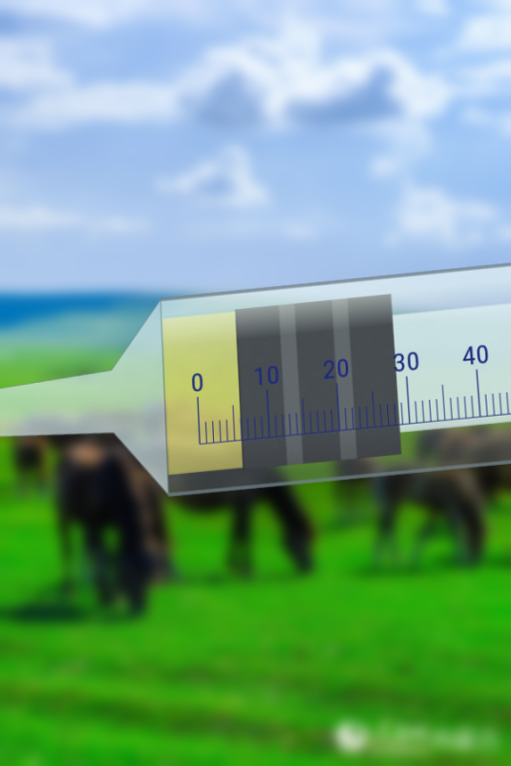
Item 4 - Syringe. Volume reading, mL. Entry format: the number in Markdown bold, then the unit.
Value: **6** mL
